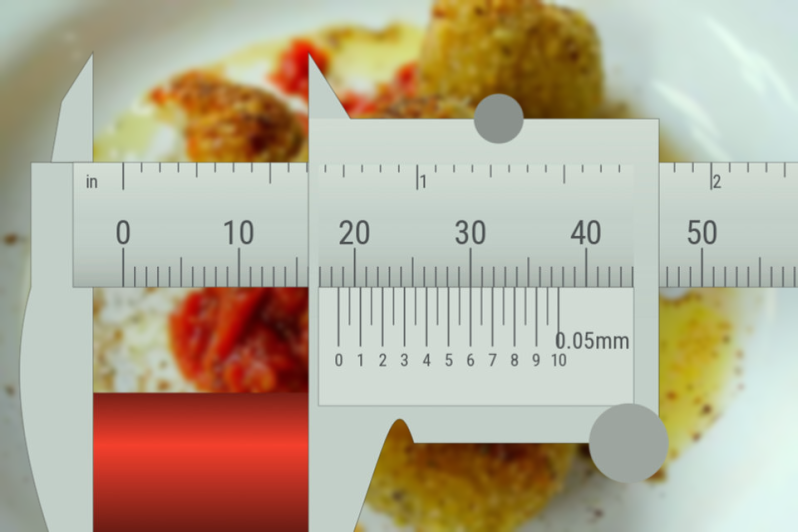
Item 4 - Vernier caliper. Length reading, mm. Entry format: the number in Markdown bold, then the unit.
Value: **18.6** mm
